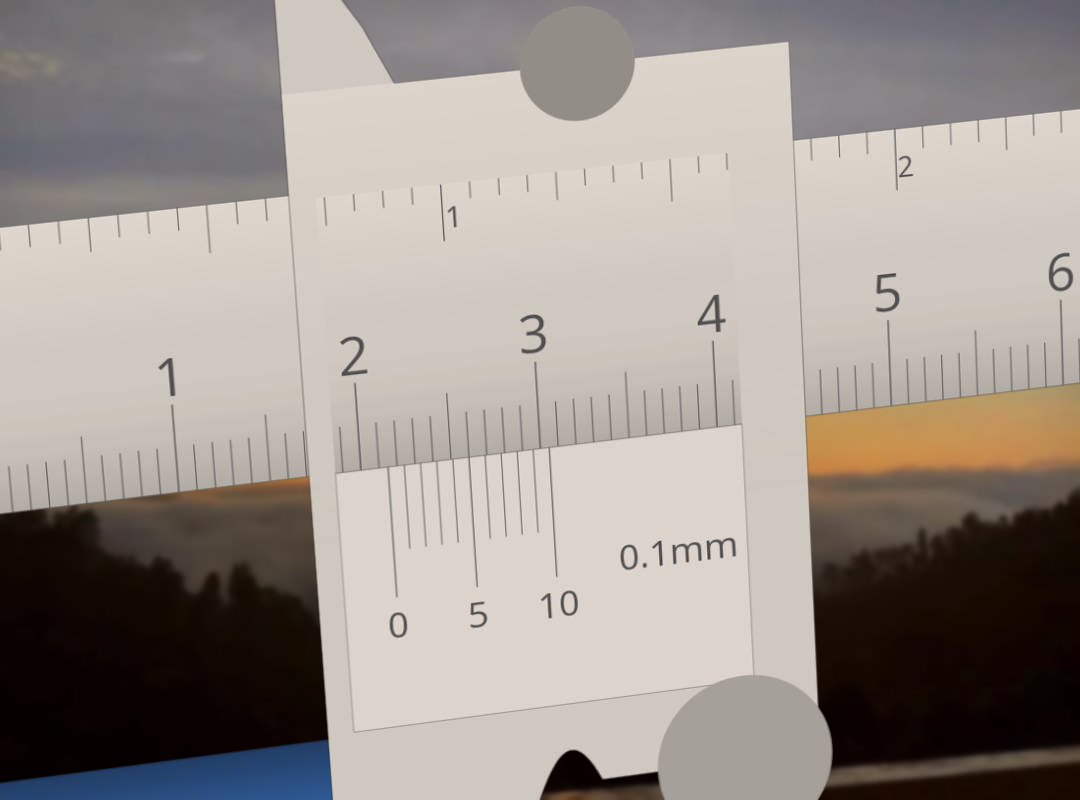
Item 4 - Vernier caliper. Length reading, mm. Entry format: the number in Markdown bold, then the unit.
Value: **21.5** mm
